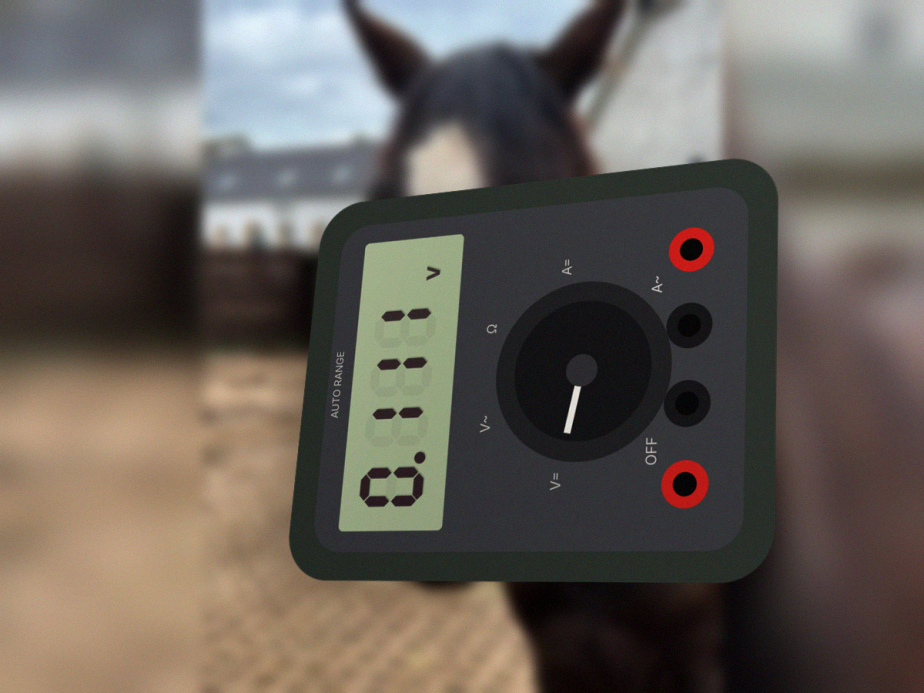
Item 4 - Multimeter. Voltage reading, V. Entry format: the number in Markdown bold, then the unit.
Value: **0.111** V
